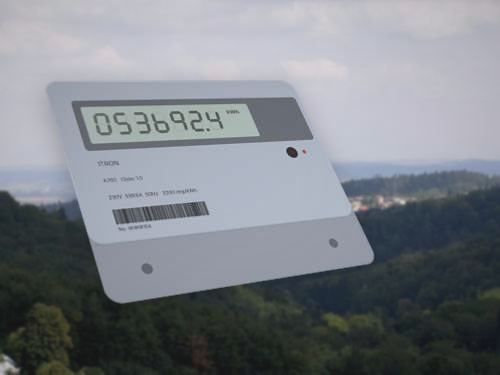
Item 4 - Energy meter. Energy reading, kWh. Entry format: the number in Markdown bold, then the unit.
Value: **53692.4** kWh
